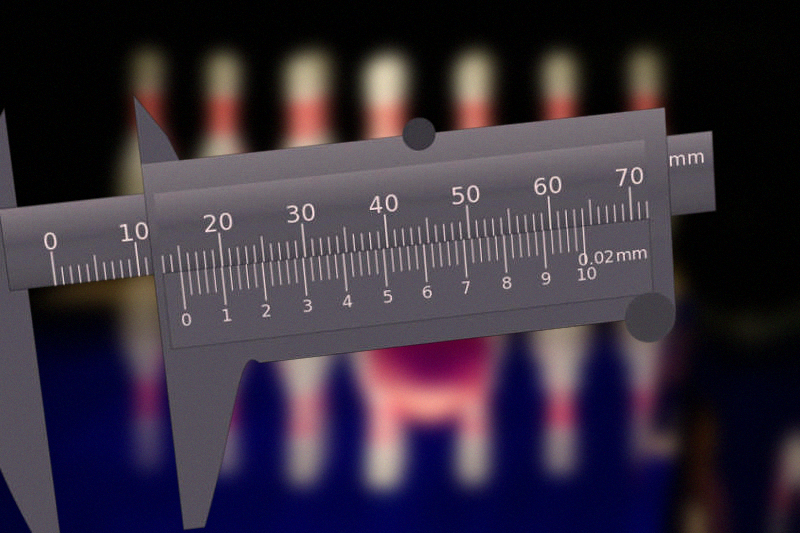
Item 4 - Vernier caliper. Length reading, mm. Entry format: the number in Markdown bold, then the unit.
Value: **15.0** mm
